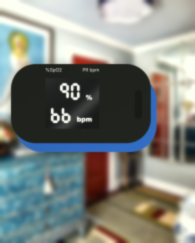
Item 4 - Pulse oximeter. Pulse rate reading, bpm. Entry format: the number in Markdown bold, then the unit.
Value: **66** bpm
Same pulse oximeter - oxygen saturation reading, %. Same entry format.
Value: **90** %
